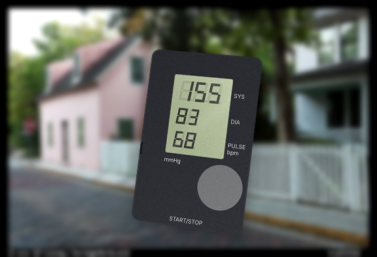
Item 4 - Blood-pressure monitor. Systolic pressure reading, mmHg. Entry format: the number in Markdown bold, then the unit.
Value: **155** mmHg
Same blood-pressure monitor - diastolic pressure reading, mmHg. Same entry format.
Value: **83** mmHg
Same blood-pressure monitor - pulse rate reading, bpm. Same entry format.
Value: **68** bpm
